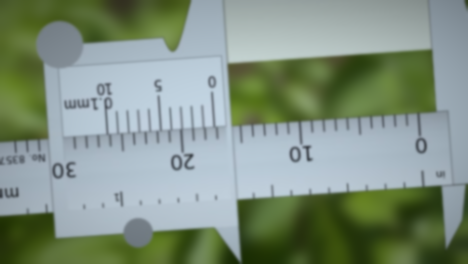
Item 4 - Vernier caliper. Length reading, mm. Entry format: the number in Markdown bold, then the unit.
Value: **17.2** mm
